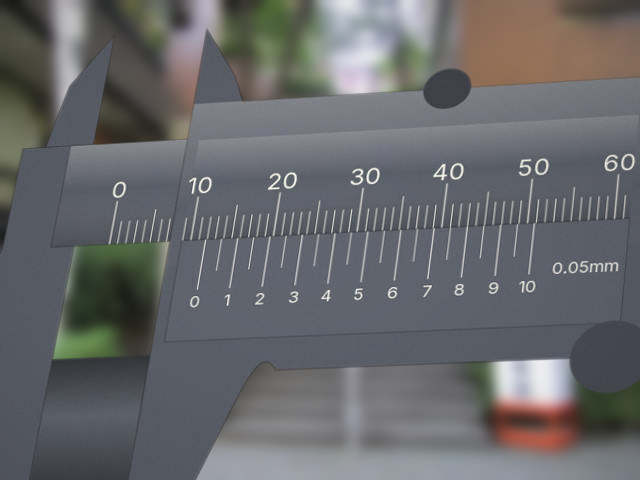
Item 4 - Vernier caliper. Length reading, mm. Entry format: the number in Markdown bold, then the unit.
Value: **11.8** mm
